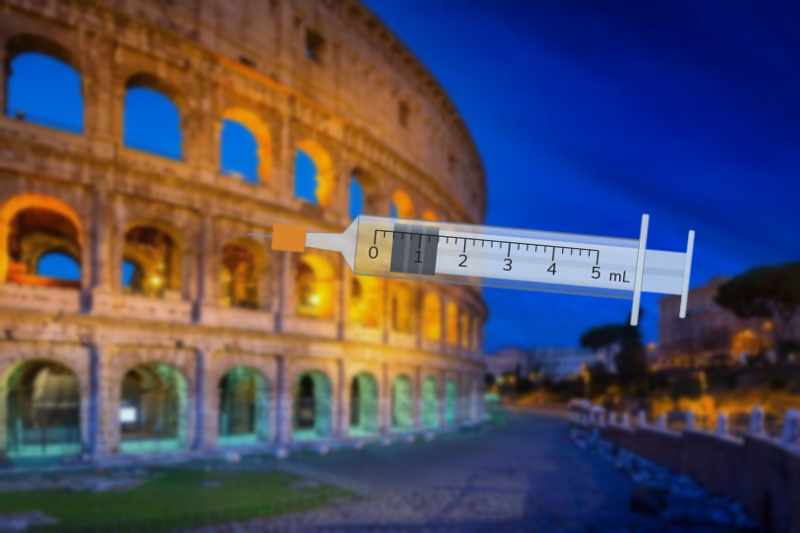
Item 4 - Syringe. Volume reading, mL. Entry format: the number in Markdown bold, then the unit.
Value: **0.4** mL
